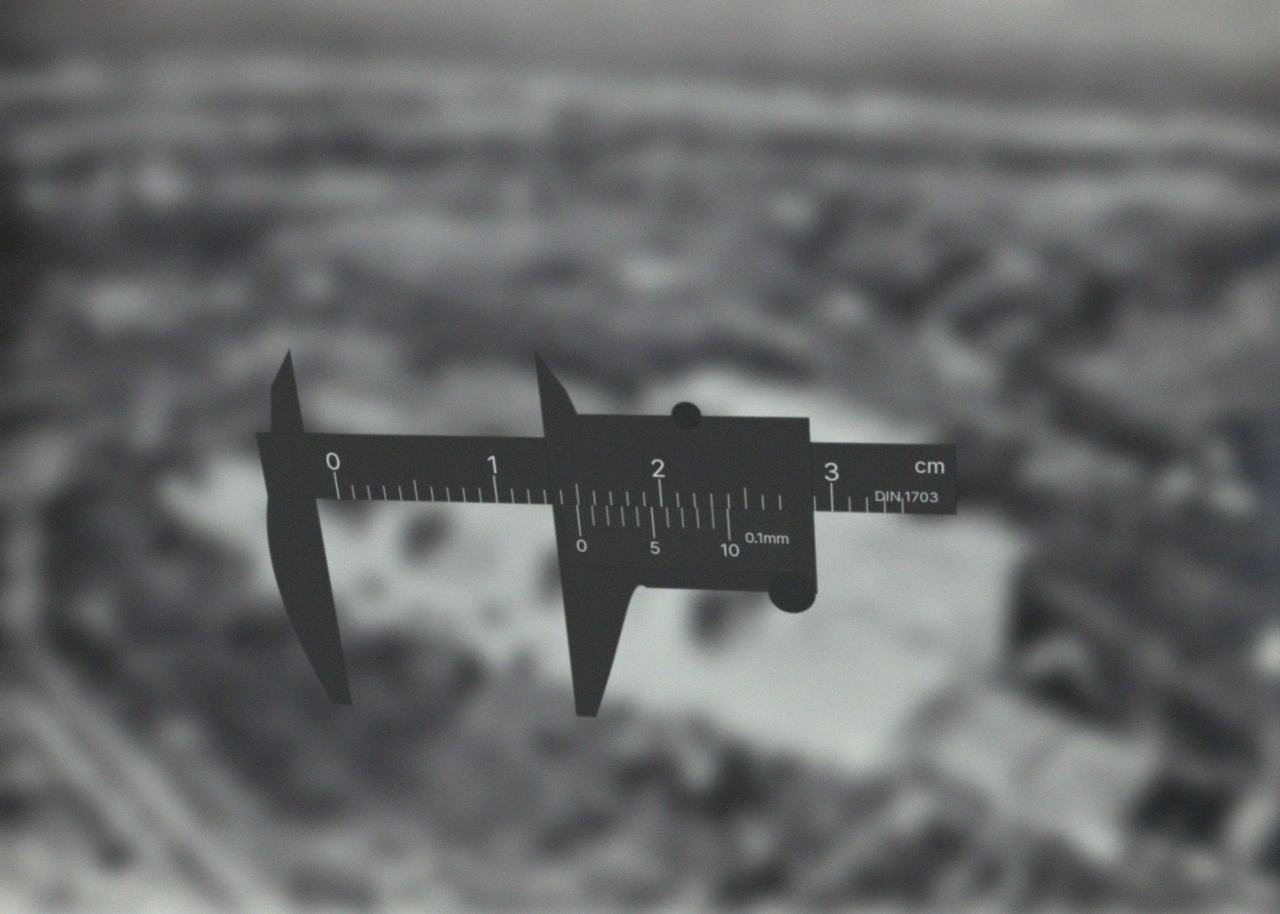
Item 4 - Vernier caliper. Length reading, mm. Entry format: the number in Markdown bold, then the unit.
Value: **14.9** mm
